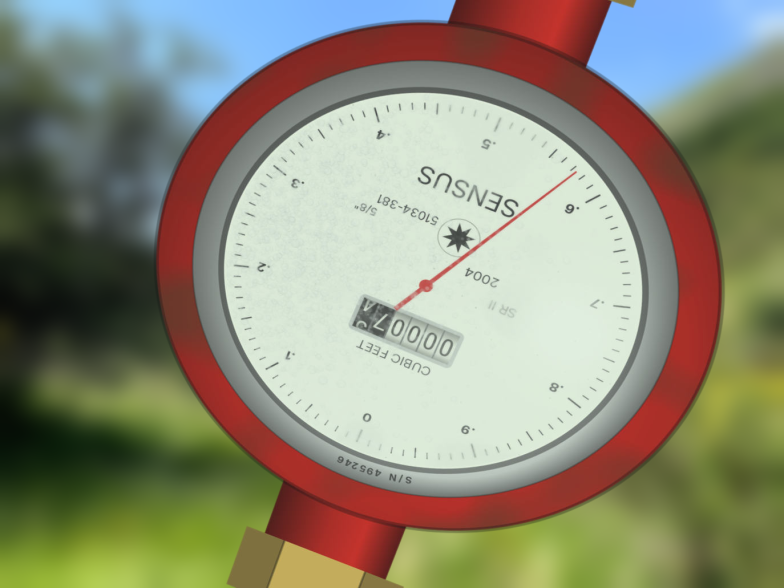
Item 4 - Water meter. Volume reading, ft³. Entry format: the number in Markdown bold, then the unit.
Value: **73.57** ft³
